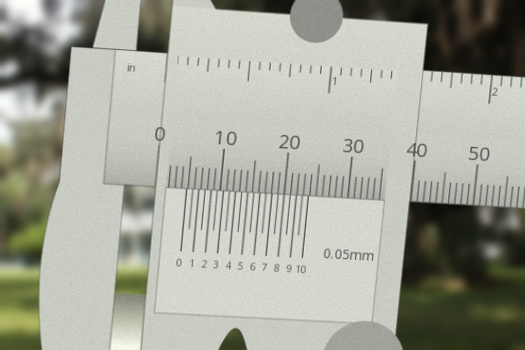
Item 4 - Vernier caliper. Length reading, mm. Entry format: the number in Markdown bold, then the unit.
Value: **4.8** mm
